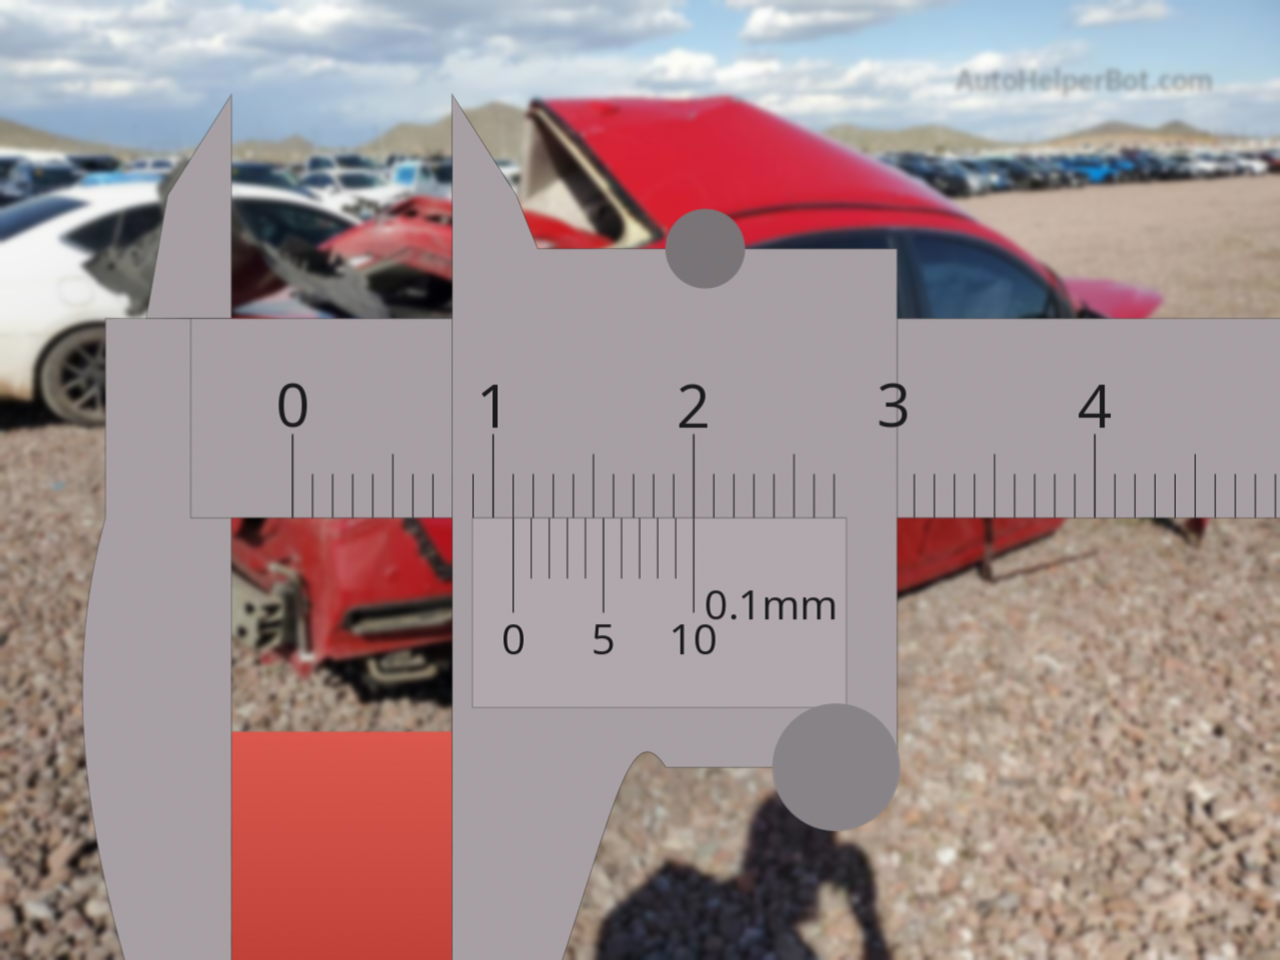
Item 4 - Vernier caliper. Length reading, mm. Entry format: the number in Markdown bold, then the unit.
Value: **11.0** mm
